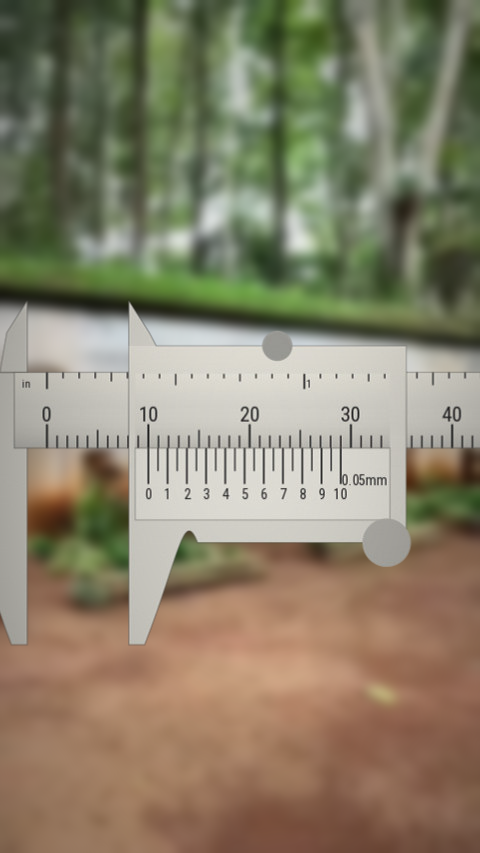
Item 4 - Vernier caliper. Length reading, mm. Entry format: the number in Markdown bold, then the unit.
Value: **10.0** mm
